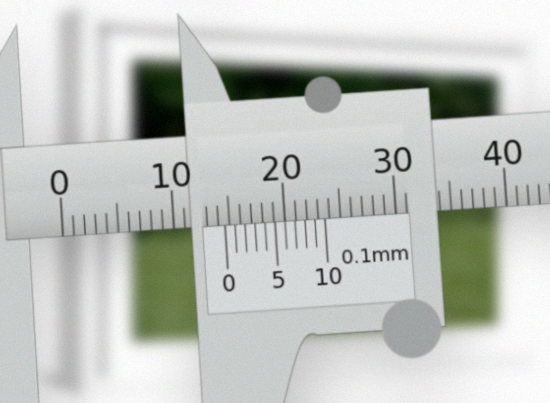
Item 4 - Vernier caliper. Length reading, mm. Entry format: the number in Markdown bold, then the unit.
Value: **14.6** mm
